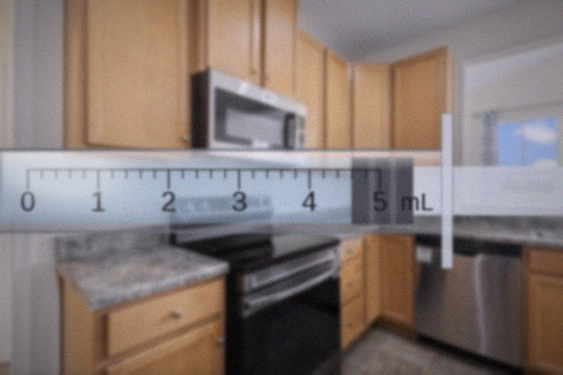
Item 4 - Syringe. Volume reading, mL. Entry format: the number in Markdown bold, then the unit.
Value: **4.6** mL
